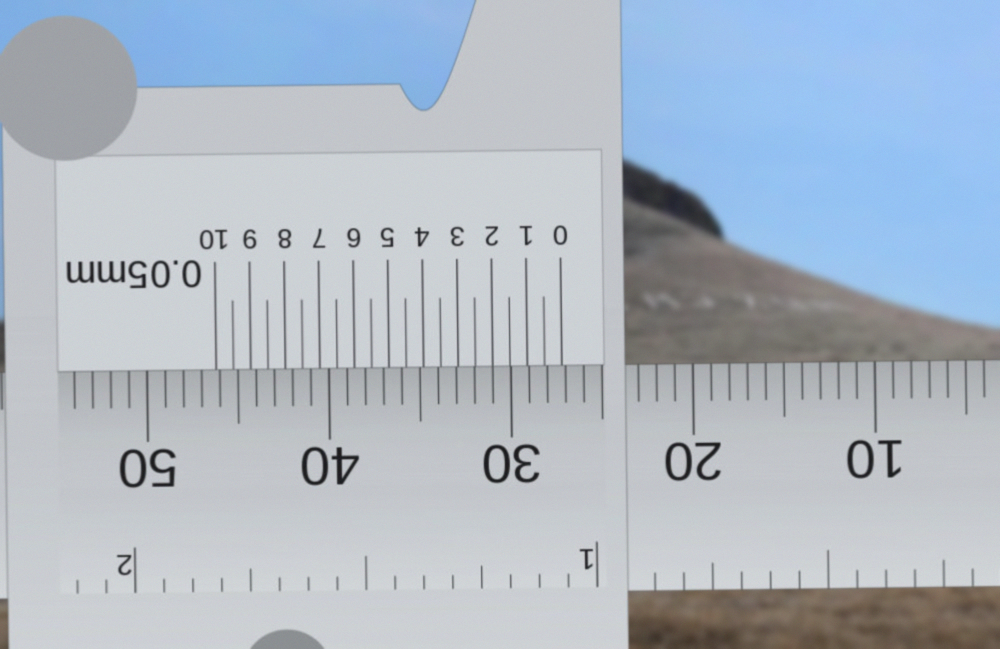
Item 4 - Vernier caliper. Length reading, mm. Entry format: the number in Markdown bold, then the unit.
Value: **27.2** mm
